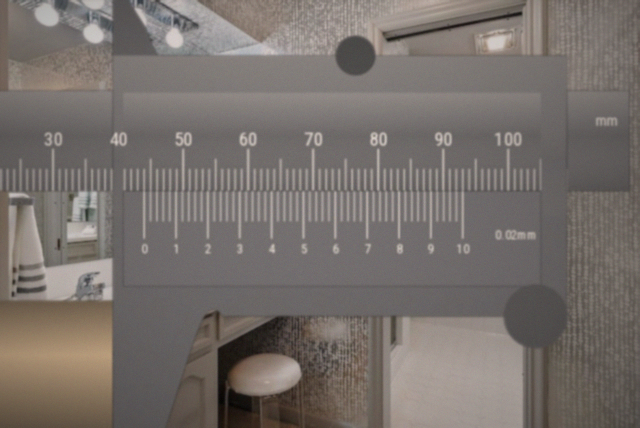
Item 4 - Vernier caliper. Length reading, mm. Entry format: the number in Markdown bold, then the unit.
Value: **44.0** mm
